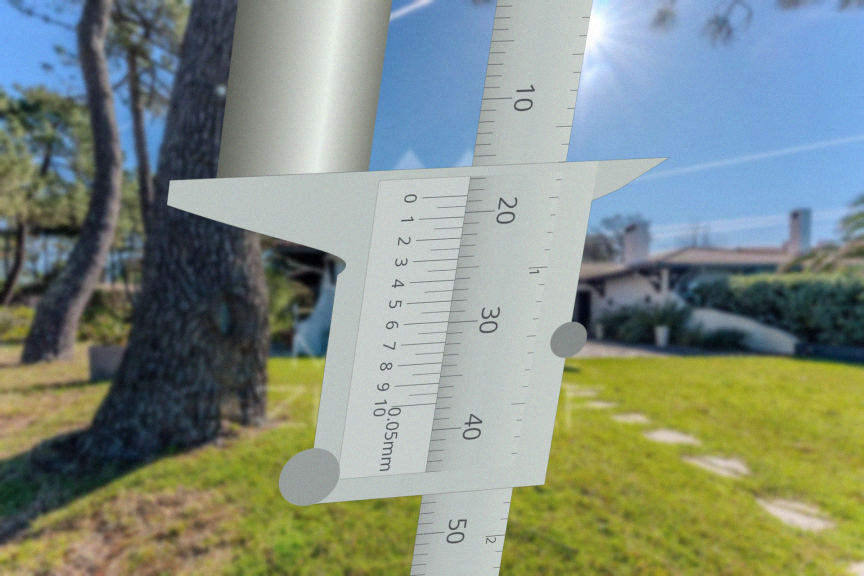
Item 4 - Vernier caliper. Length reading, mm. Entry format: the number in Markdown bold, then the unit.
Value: **18.5** mm
